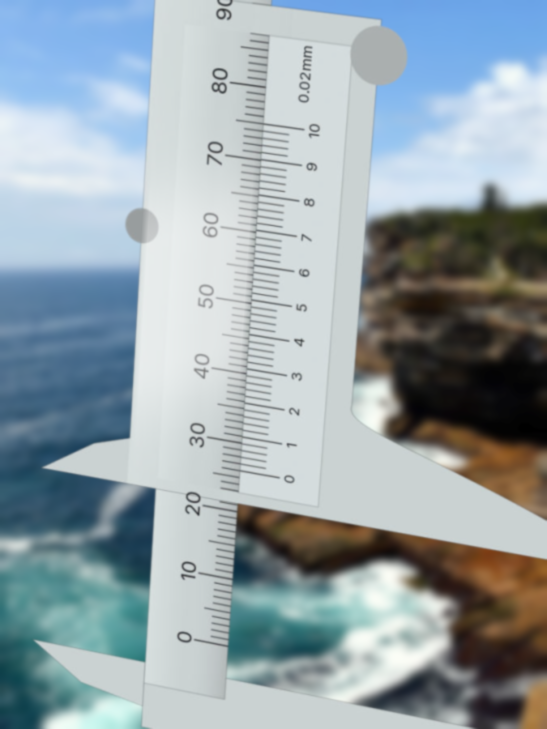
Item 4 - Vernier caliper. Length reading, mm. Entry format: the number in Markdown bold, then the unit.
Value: **26.0** mm
